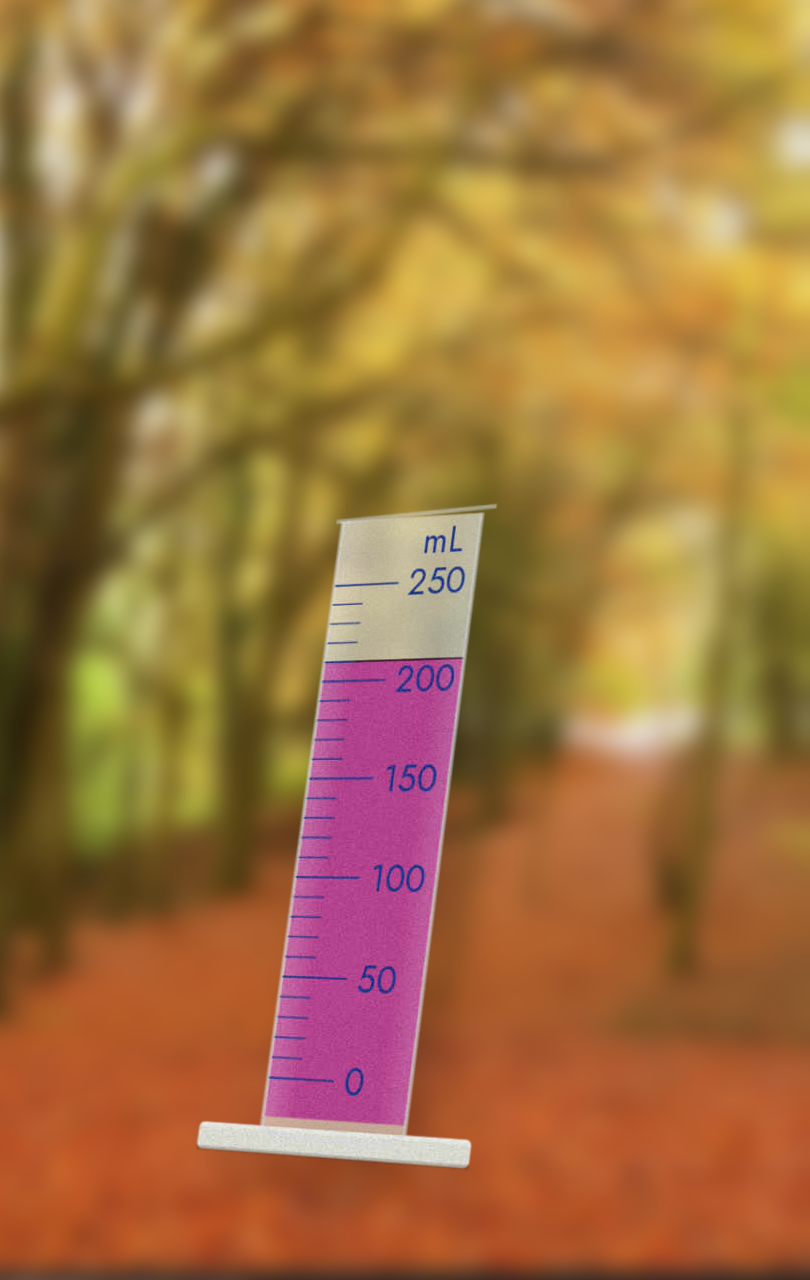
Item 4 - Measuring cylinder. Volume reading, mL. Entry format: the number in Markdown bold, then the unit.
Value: **210** mL
